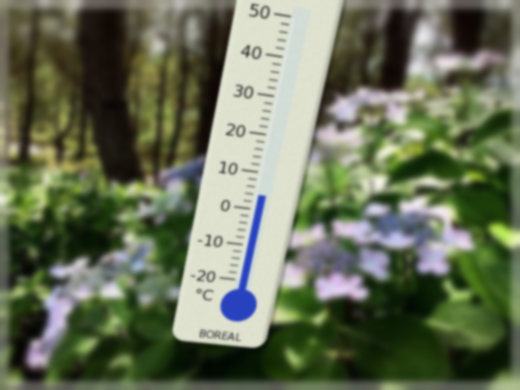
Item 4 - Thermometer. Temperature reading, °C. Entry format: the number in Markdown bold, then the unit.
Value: **4** °C
